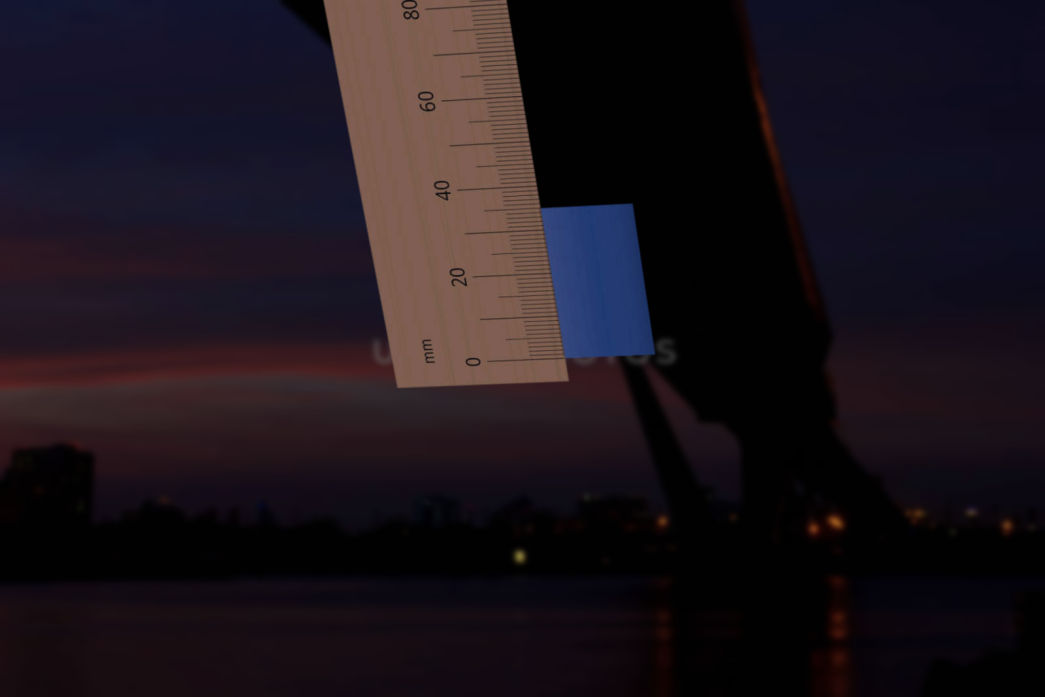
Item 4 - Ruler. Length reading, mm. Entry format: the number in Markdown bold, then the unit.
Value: **35** mm
